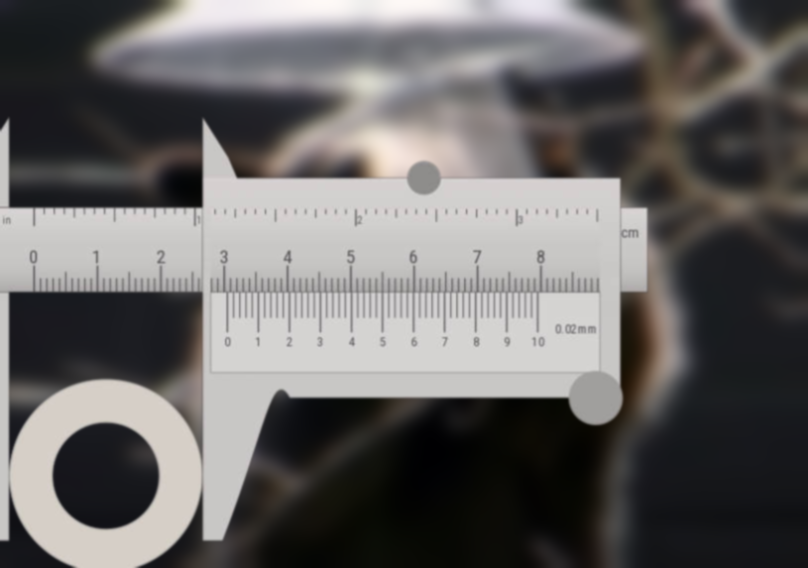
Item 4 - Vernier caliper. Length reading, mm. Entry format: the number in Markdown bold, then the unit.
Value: **30.5** mm
